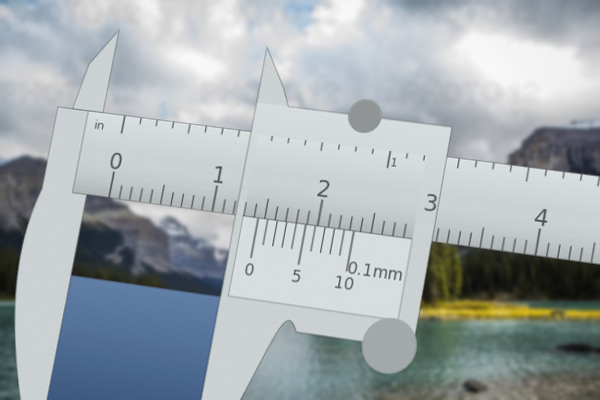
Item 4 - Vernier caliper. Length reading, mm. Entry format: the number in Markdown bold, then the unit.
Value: **14.4** mm
